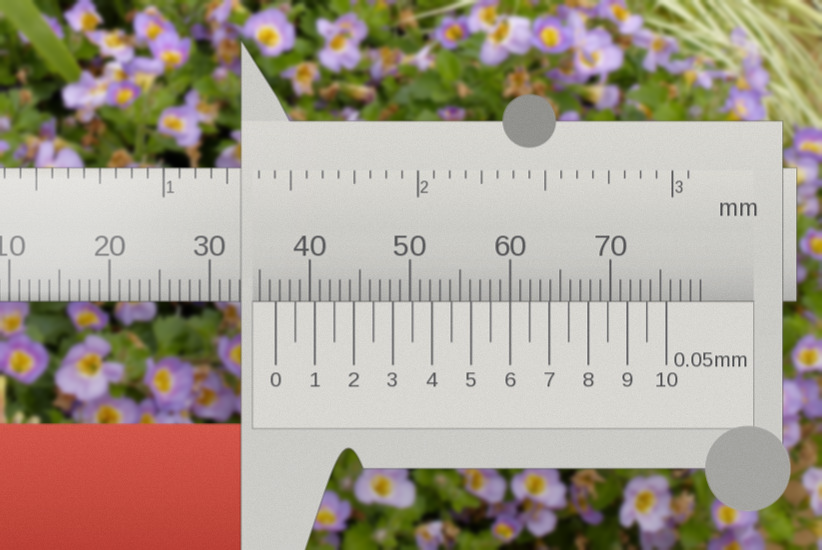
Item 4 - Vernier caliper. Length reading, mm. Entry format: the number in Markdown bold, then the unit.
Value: **36.6** mm
